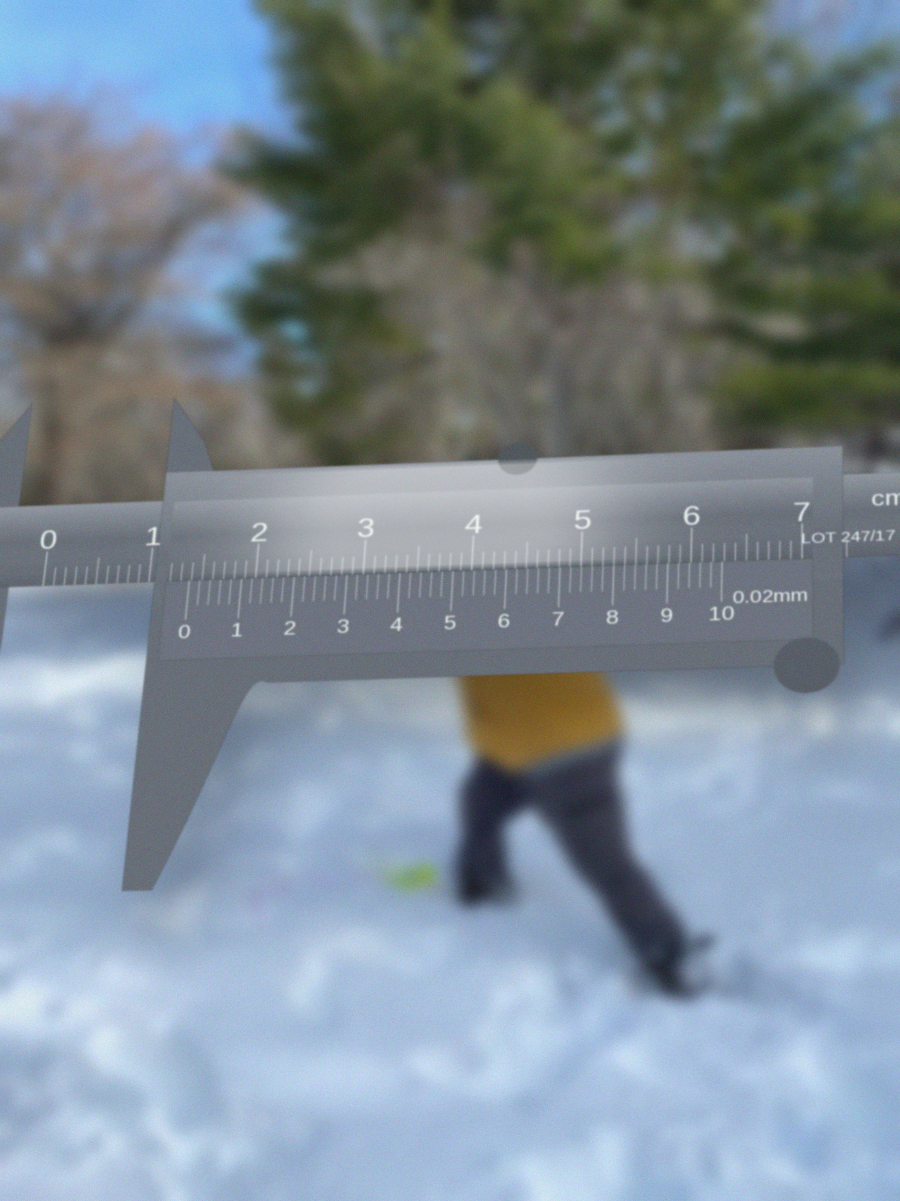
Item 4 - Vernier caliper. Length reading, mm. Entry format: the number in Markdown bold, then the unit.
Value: **13.8** mm
